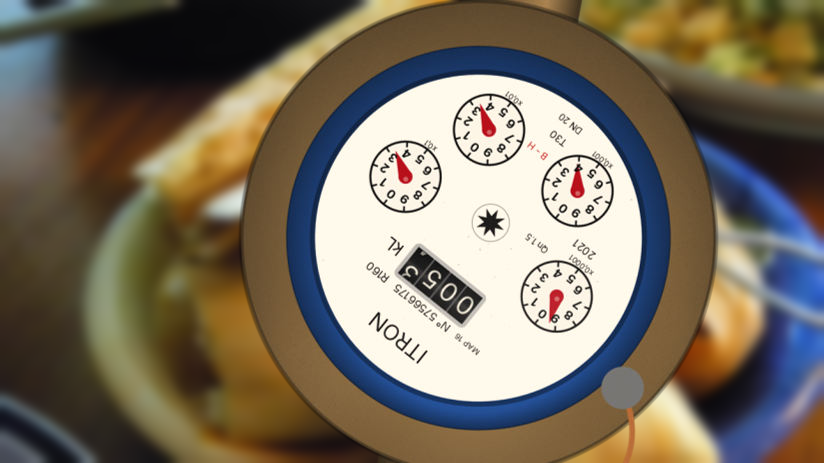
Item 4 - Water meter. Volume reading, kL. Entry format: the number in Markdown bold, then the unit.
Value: **53.3339** kL
